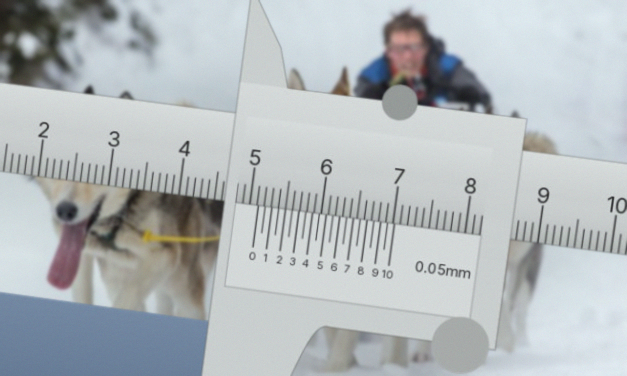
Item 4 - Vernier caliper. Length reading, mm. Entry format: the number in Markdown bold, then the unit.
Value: **51.2** mm
